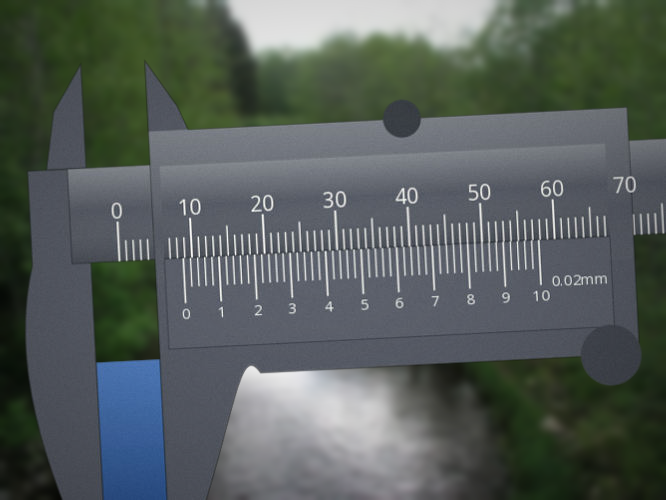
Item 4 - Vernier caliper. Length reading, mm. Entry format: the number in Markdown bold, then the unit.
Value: **8.8** mm
